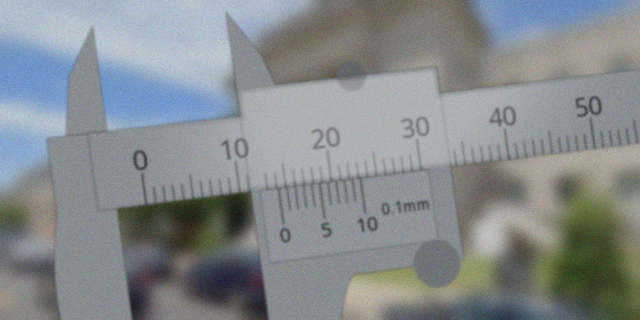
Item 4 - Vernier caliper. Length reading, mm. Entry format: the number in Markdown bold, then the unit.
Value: **14.2** mm
